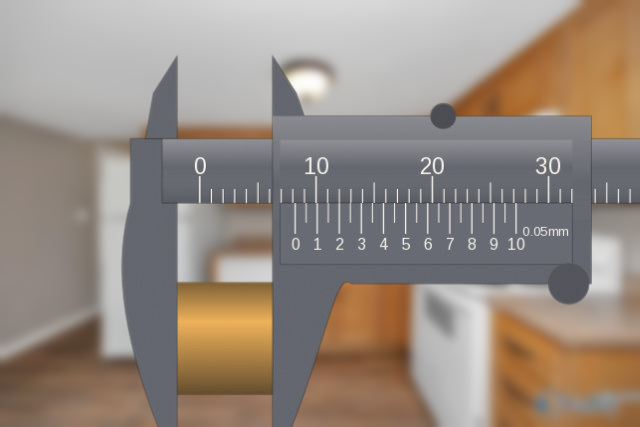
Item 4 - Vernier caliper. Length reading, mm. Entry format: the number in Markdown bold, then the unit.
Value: **8.2** mm
